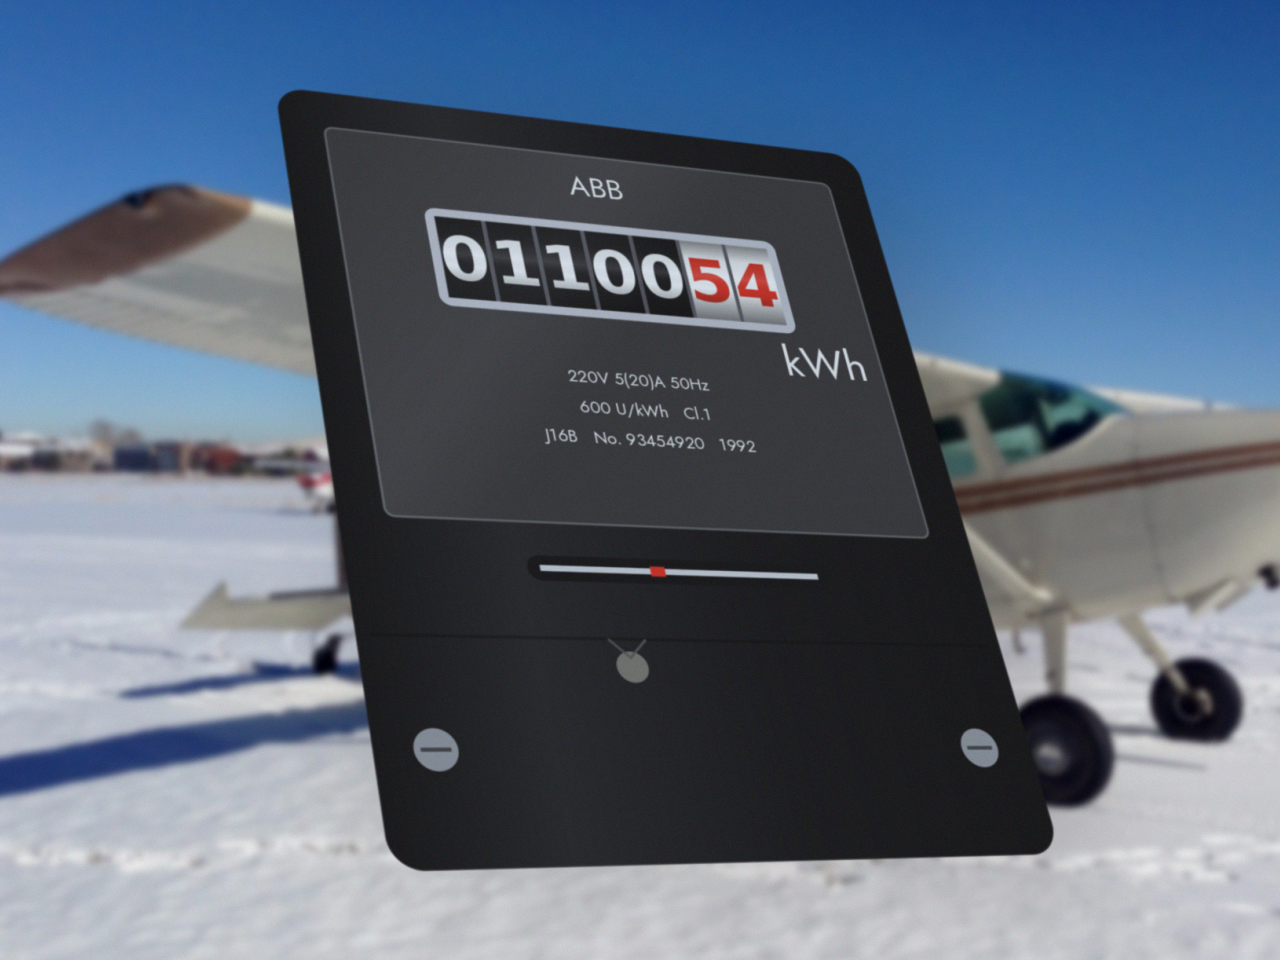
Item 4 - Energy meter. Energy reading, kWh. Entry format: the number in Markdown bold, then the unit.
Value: **1100.54** kWh
